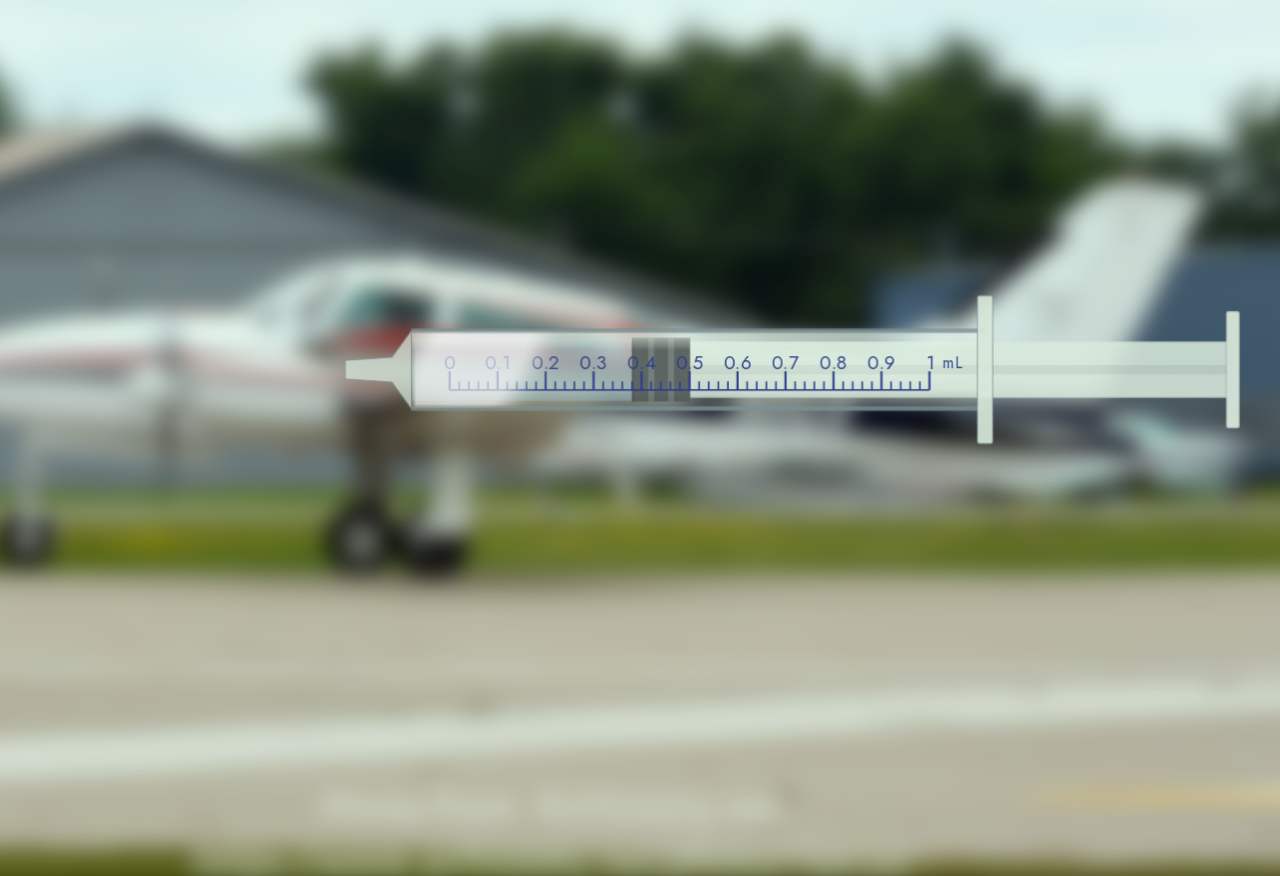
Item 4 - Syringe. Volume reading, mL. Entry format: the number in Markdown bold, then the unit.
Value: **0.38** mL
